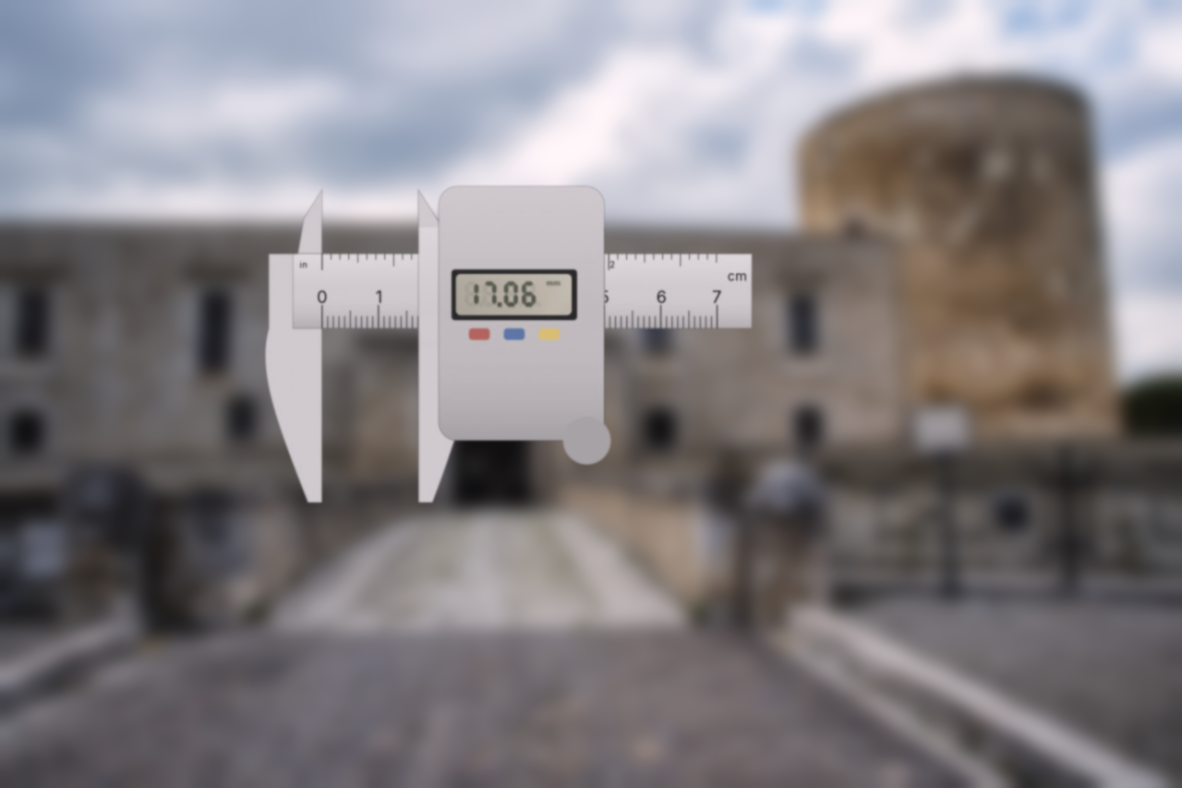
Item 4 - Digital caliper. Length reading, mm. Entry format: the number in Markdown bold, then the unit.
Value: **17.06** mm
